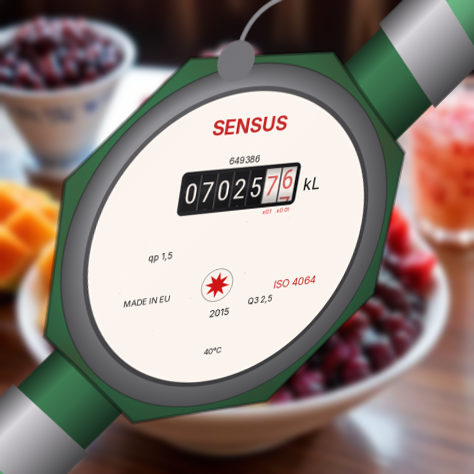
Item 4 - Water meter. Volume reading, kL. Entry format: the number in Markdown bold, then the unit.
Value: **7025.76** kL
